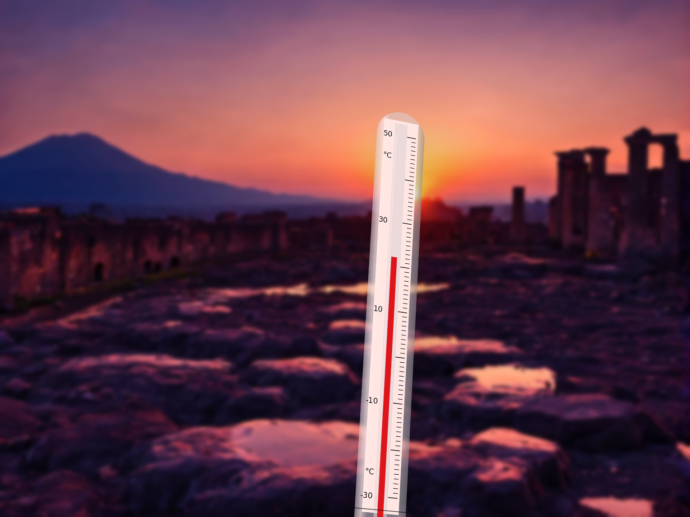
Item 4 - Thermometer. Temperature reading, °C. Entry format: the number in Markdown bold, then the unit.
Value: **22** °C
